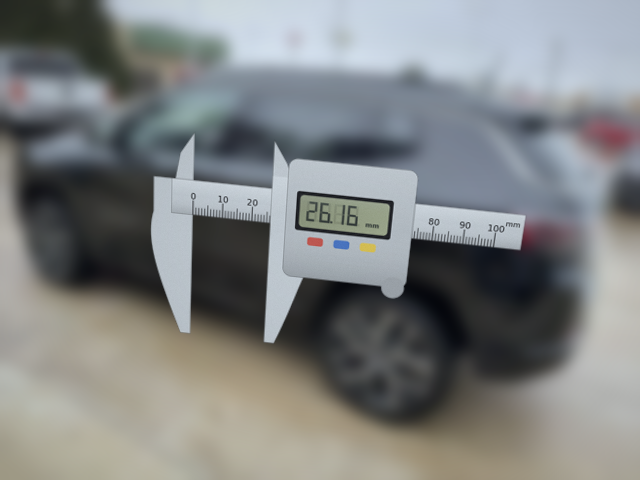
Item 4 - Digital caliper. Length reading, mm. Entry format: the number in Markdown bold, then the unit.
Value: **26.16** mm
